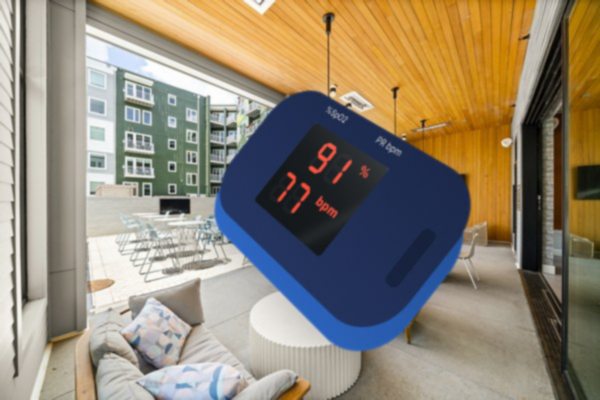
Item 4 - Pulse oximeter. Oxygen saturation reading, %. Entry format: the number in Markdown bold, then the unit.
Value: **91** %
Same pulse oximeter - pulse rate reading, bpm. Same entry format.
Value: **77** bpm
